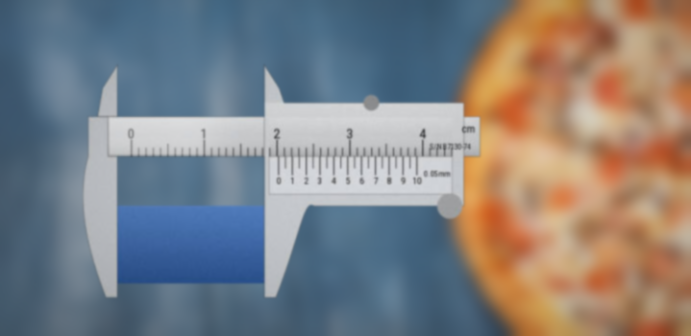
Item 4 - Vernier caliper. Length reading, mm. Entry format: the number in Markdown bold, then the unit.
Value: **20.2** mm
